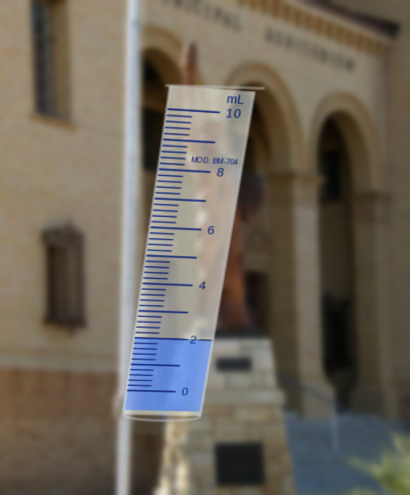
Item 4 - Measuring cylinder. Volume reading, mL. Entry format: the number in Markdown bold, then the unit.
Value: **2** mL
